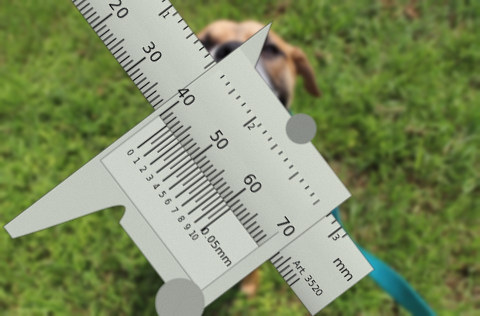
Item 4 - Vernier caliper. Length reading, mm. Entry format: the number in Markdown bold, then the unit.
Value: **42.2** mm
